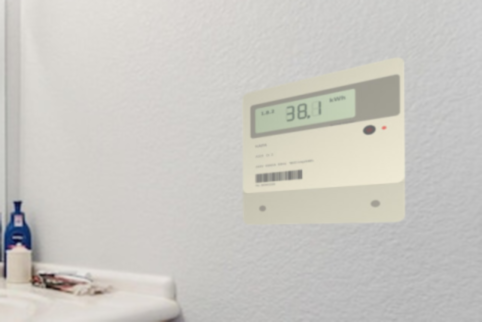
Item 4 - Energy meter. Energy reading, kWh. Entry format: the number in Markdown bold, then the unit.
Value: **38.1** kWh
